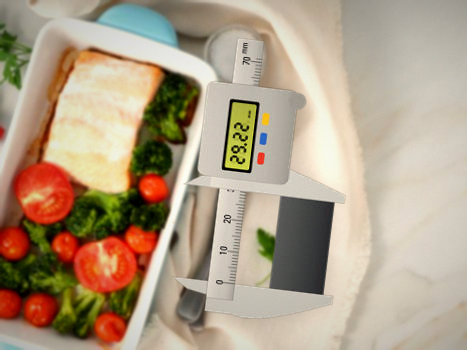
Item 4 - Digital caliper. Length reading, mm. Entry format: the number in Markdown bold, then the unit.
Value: **29.22** mm
